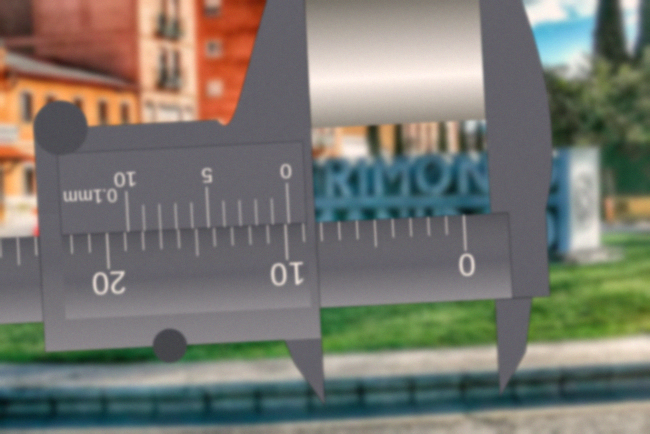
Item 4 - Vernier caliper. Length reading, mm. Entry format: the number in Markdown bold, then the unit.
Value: **9.8** mm
